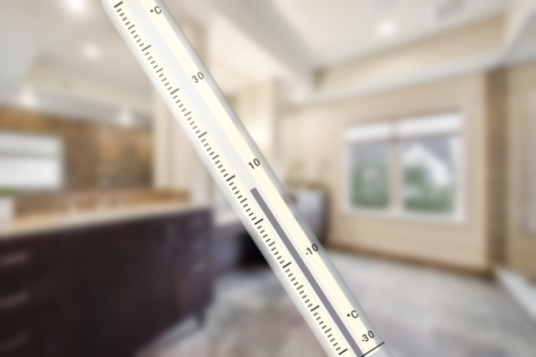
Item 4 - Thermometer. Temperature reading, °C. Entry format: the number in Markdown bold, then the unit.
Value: **6** °C
